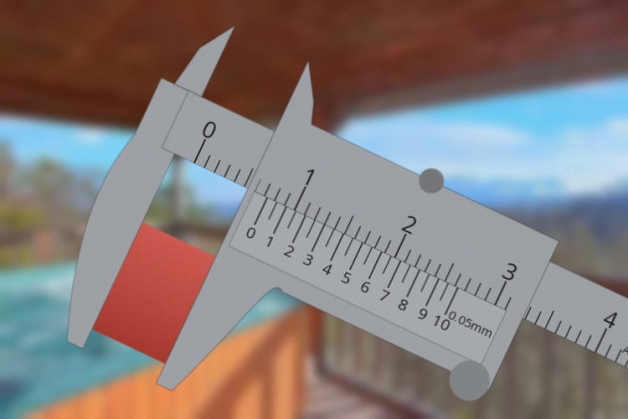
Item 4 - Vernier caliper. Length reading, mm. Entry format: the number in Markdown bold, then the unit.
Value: **7.3** mm
